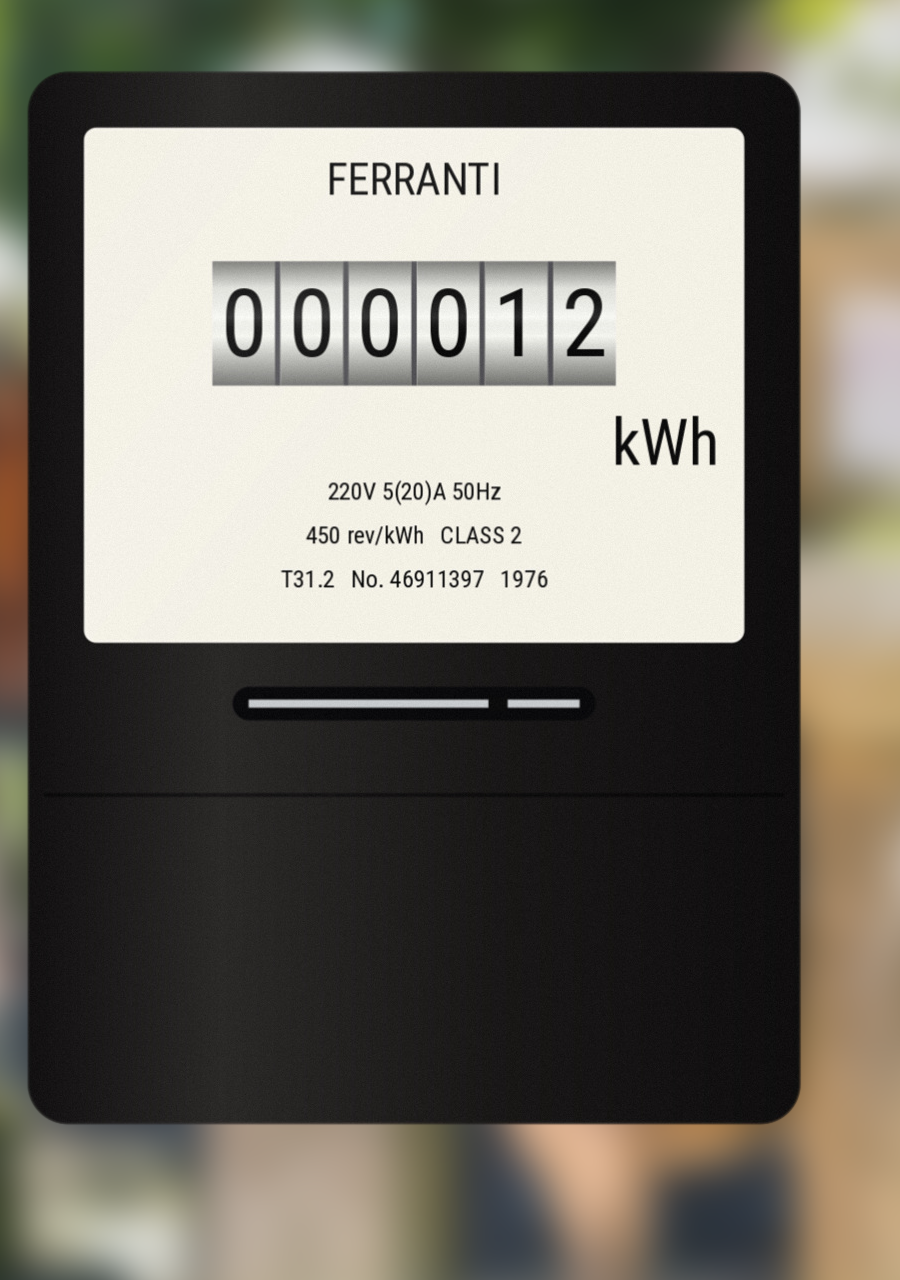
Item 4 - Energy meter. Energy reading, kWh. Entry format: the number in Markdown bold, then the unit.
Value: **12** kWh
